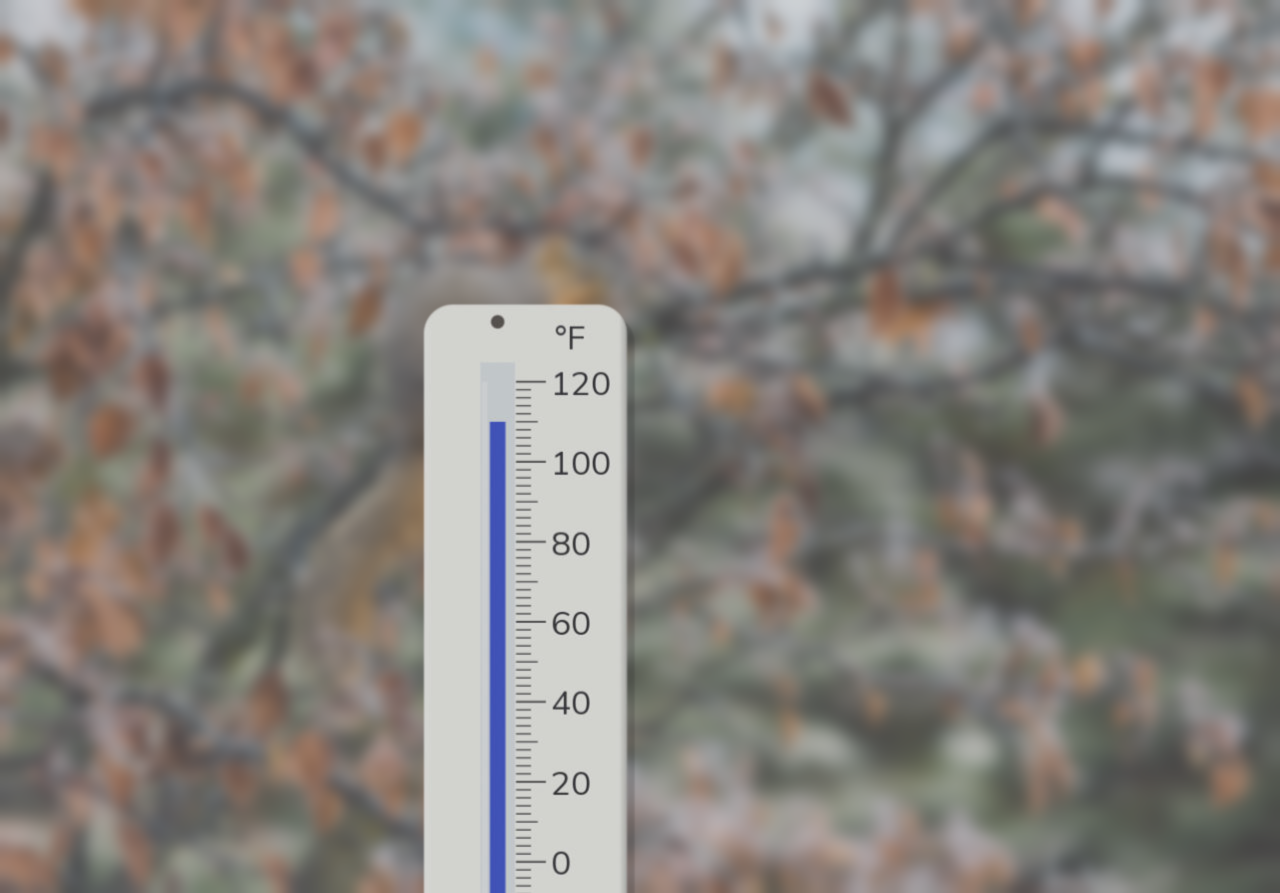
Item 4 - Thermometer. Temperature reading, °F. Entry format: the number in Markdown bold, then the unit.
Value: **110** °F
